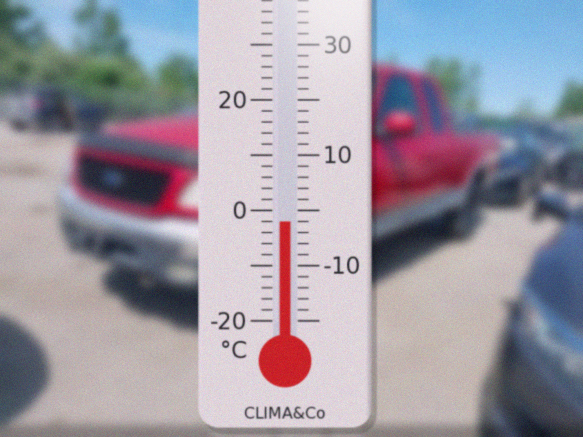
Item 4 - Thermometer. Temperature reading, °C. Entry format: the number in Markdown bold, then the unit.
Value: **-2** °C
